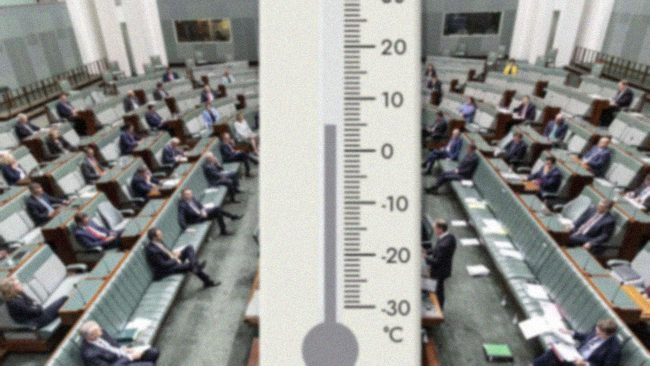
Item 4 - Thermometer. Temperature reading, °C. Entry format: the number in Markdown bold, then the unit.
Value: **5** °C
